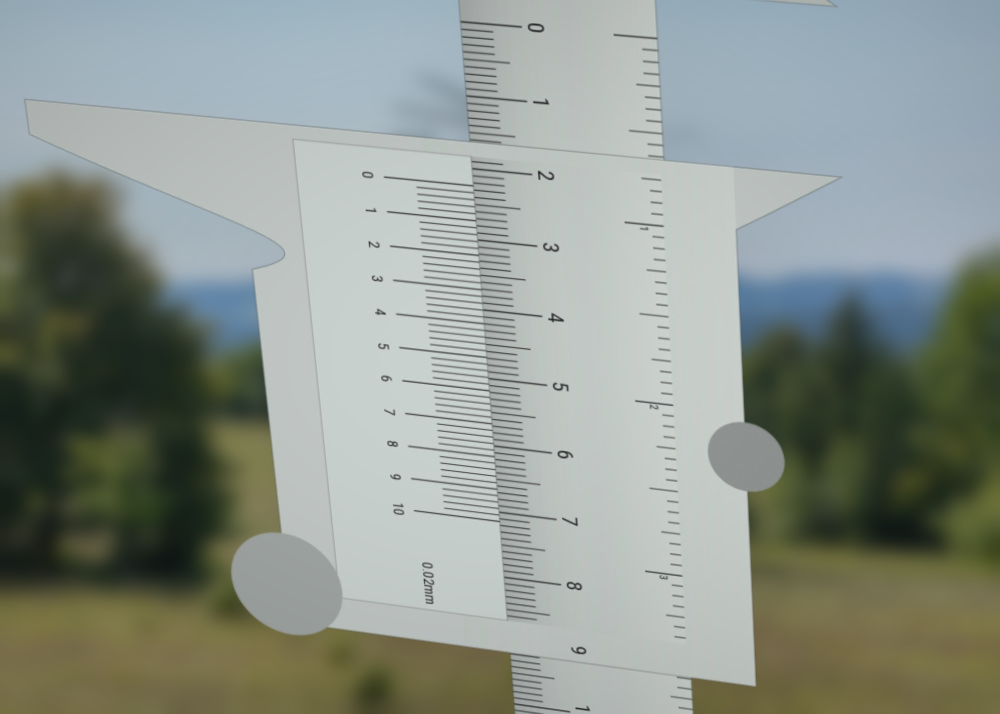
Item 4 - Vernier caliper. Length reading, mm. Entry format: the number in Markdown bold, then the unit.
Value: **22.4** mm
